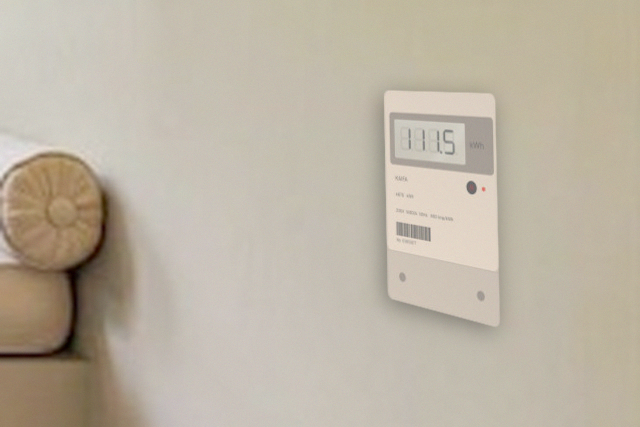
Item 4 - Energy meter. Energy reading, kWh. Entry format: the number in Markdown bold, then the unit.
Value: **111.5** kWh
